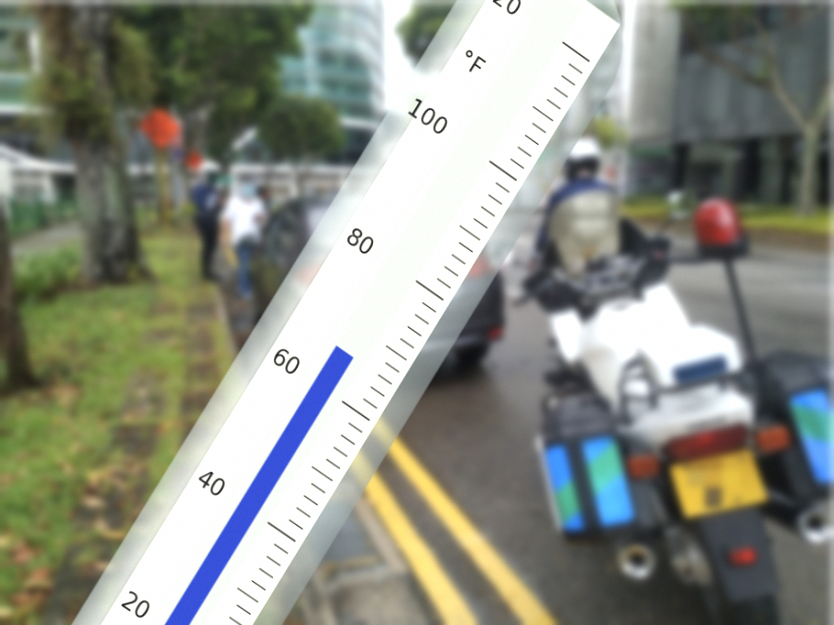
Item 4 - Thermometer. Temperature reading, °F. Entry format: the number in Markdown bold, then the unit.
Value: **66** °F
